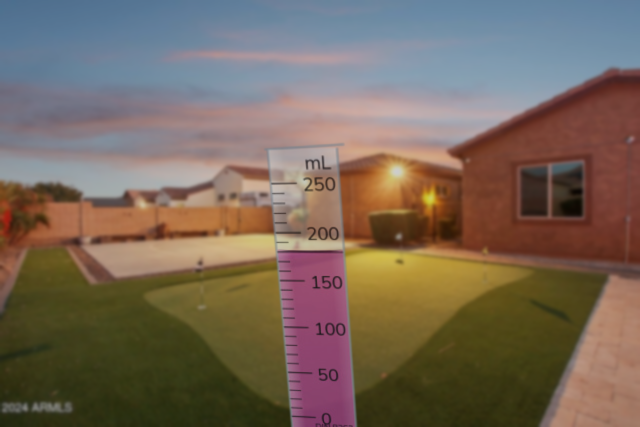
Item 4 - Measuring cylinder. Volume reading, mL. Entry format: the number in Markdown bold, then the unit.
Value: **180** mL
